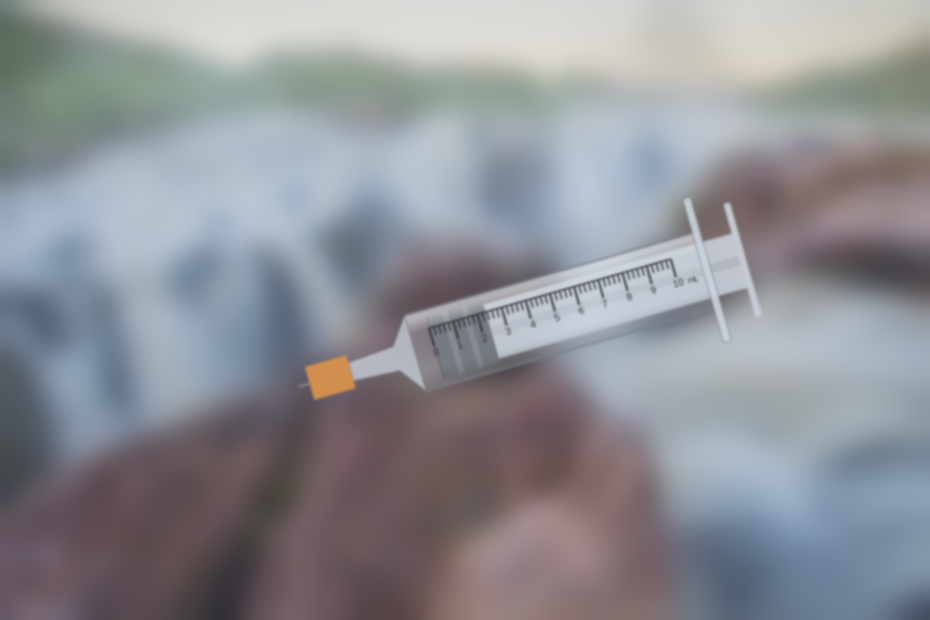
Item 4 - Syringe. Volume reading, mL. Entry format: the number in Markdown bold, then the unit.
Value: **0** mL
